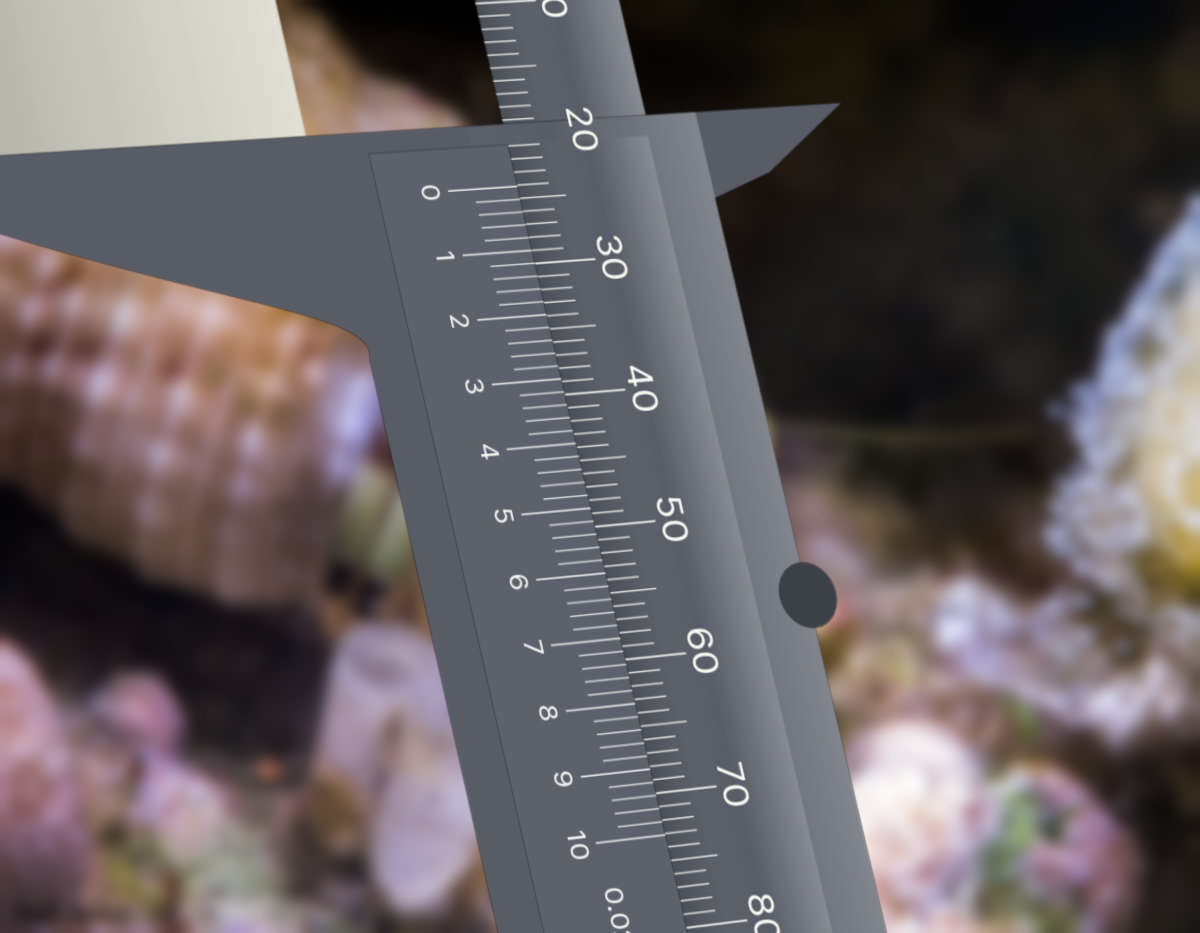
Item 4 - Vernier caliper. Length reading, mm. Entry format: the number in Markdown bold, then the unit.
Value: **24.1** mm
